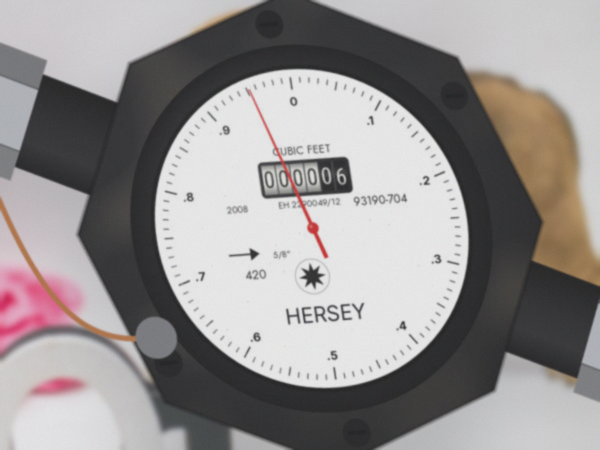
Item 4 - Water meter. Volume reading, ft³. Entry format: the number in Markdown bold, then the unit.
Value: **5.95** ft³
